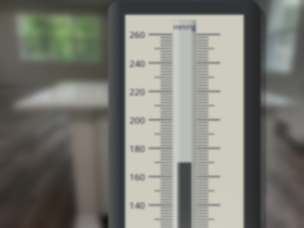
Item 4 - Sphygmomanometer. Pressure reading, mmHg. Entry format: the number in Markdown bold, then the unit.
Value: **170** mmHg
